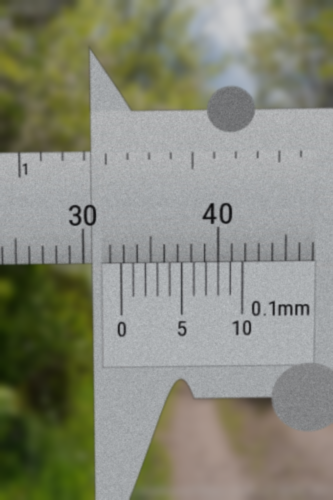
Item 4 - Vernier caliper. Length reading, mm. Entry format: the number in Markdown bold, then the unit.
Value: **32.8** mm
